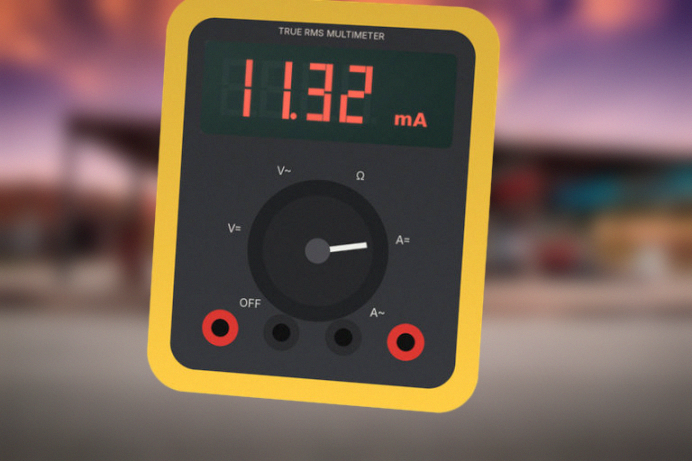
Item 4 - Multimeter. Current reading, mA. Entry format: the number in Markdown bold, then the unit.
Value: **11.32** mA
